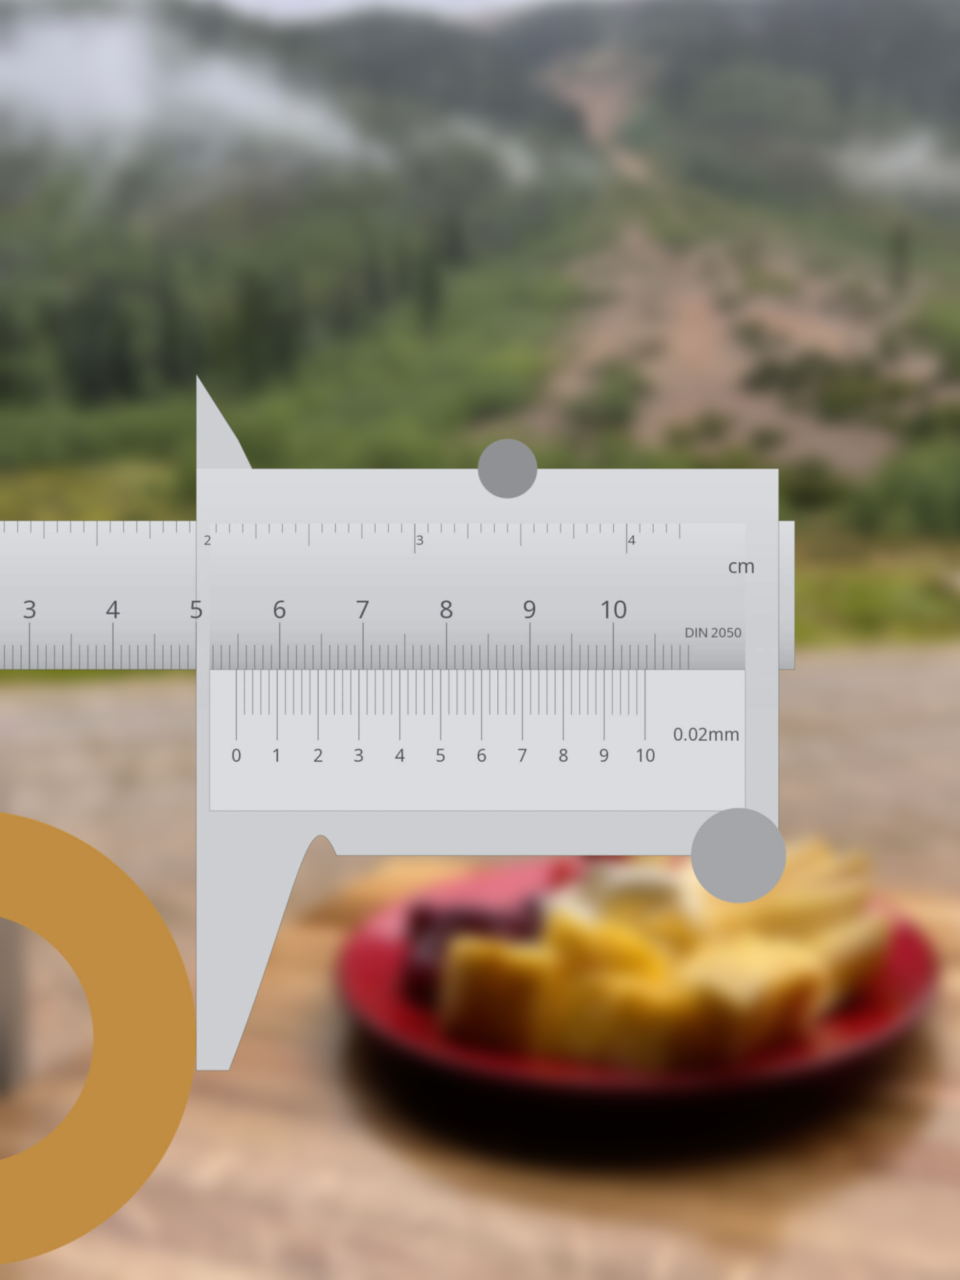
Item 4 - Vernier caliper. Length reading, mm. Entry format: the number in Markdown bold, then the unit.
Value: **54.8** mm
